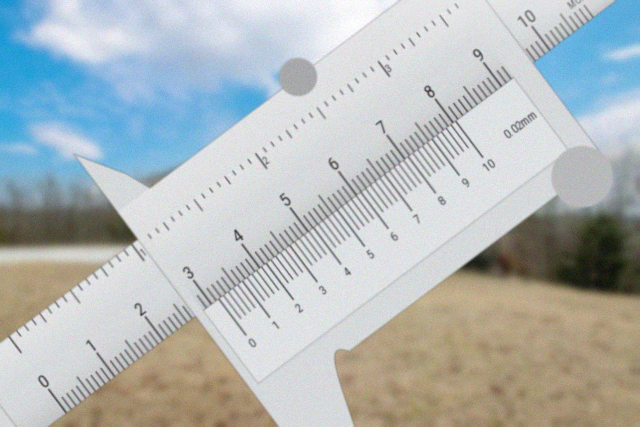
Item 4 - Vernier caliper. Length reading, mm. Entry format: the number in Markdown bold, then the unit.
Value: **31.5** mm
